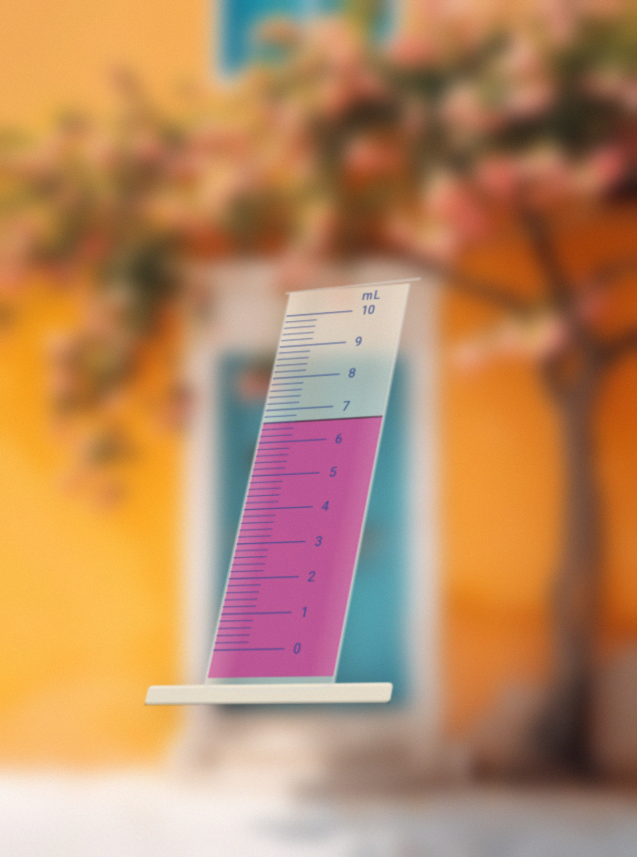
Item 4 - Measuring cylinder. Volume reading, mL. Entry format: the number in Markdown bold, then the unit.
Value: **6.6** mL
